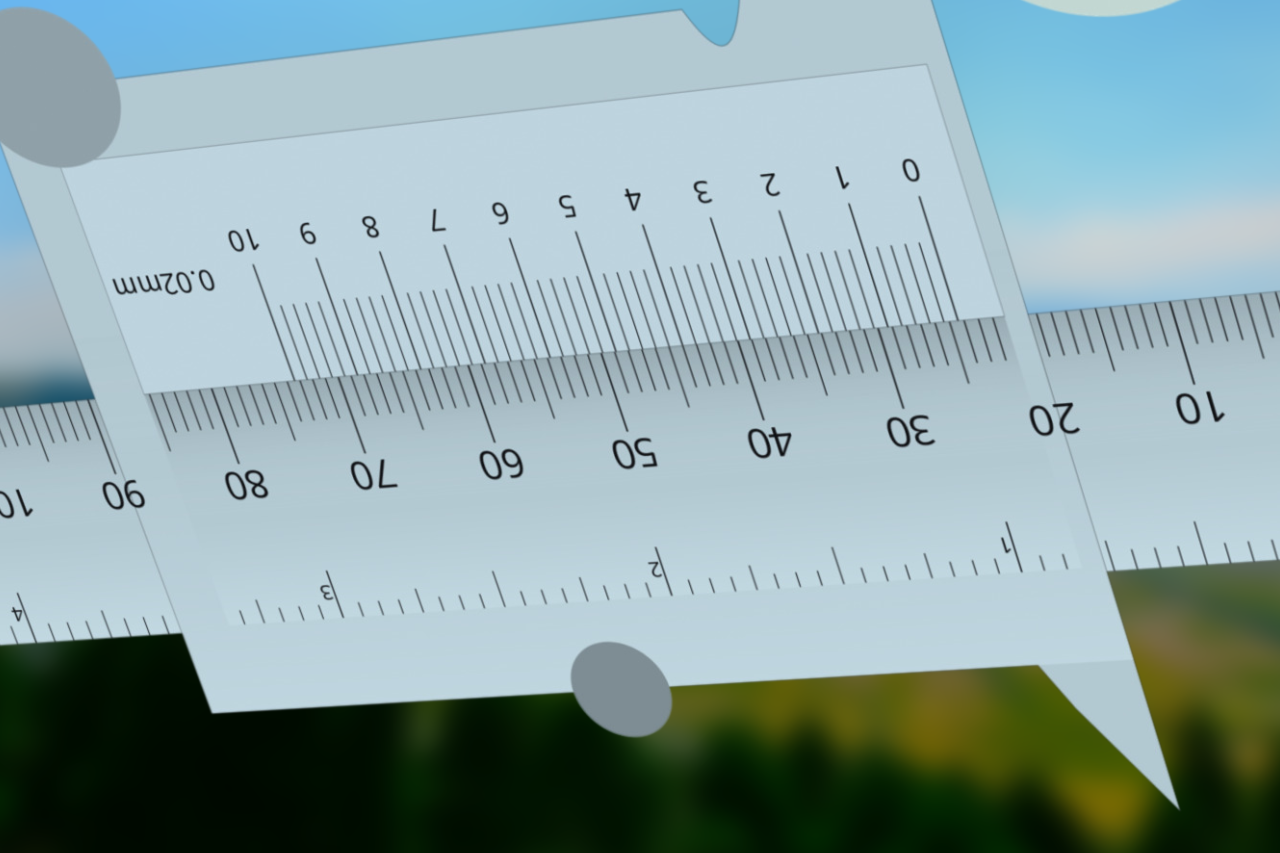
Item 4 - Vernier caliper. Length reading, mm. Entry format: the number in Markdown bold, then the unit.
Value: **24.4** mm
